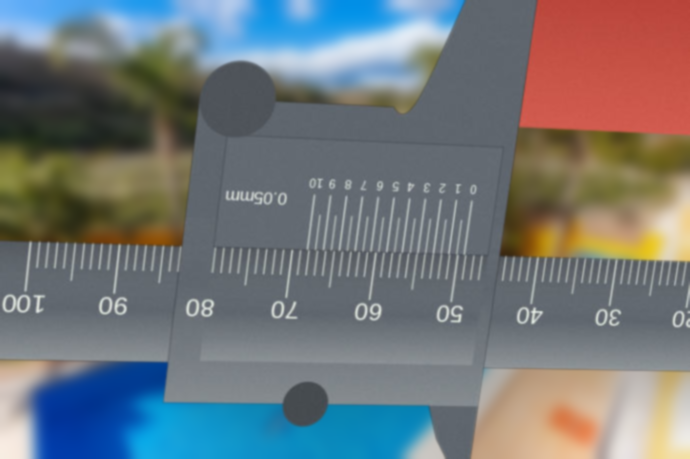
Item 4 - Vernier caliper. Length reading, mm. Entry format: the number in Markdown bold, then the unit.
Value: **49.2** mm
